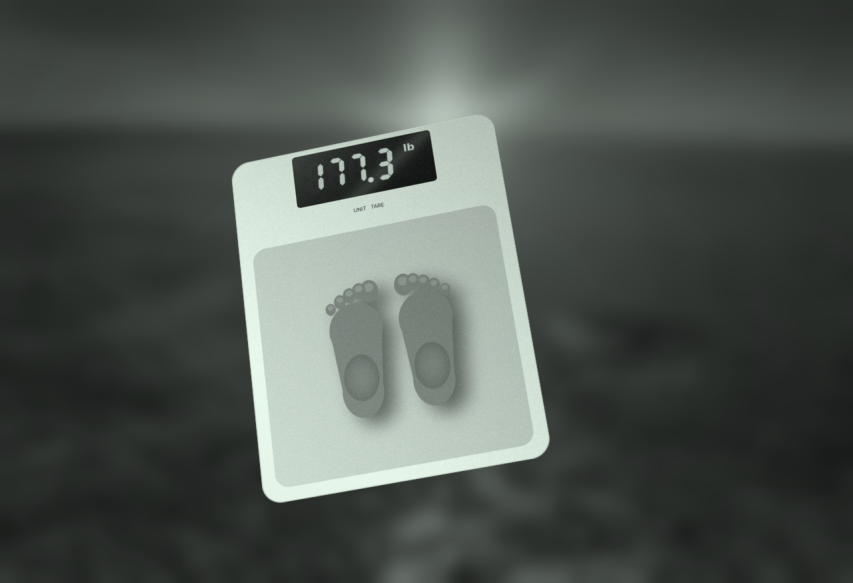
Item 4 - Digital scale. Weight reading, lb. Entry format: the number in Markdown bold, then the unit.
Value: **177.3** lb
